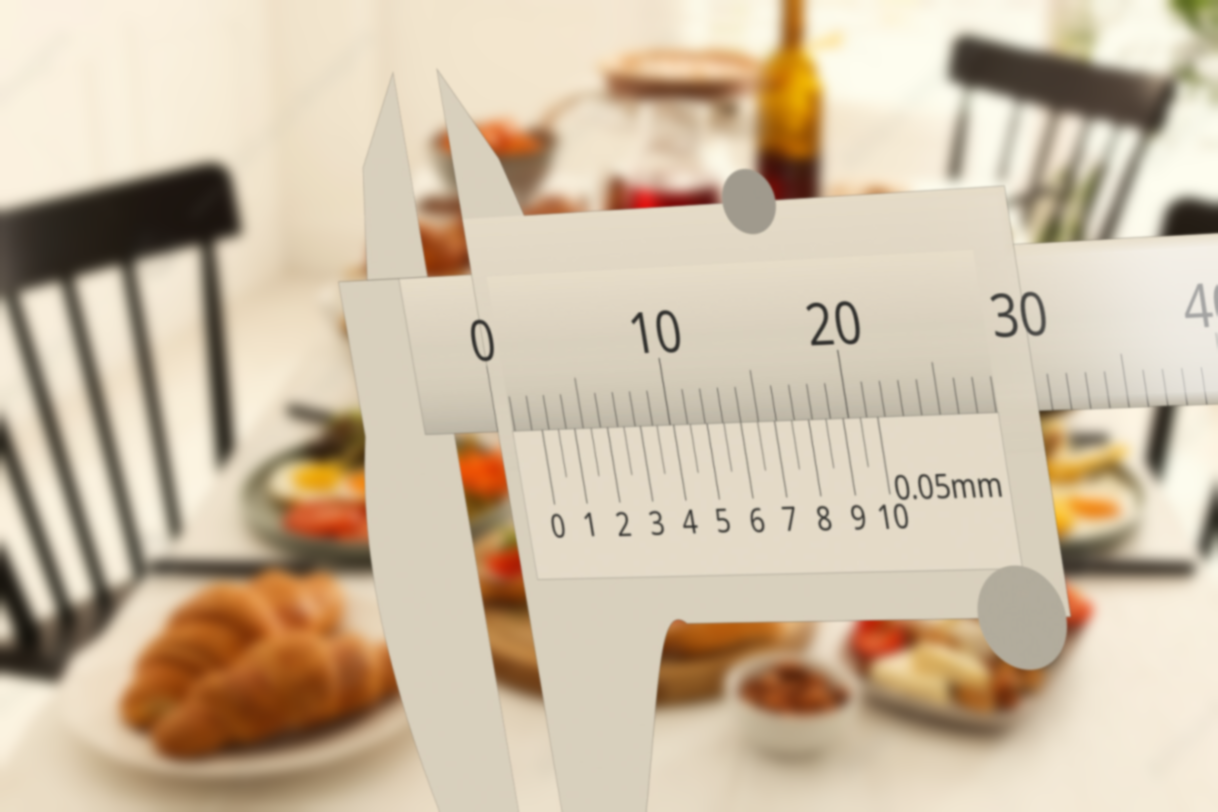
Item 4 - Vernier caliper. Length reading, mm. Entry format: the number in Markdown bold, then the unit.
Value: **2.6** mm
